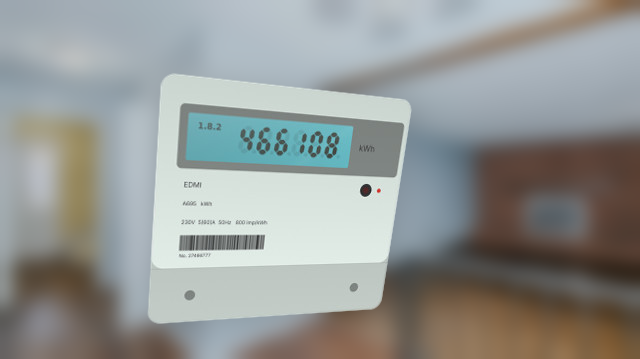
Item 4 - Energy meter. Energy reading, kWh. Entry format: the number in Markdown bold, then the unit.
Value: **466108** kWh
